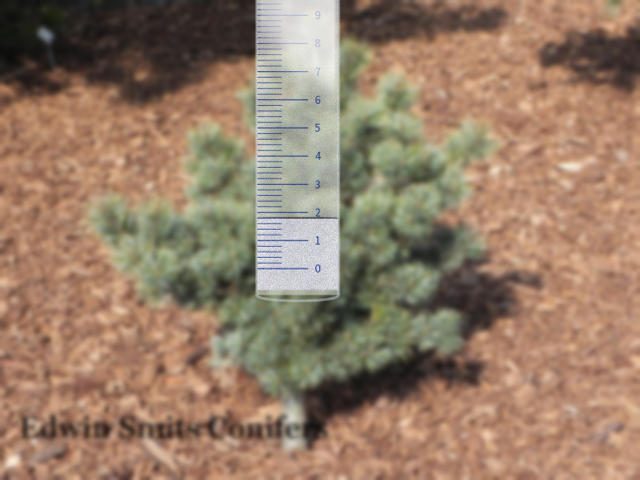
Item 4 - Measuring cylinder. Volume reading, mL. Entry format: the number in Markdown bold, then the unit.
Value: **1.8** mL
